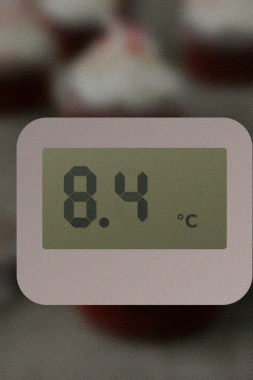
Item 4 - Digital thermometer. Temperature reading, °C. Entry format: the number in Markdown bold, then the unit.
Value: **8.4** °C
